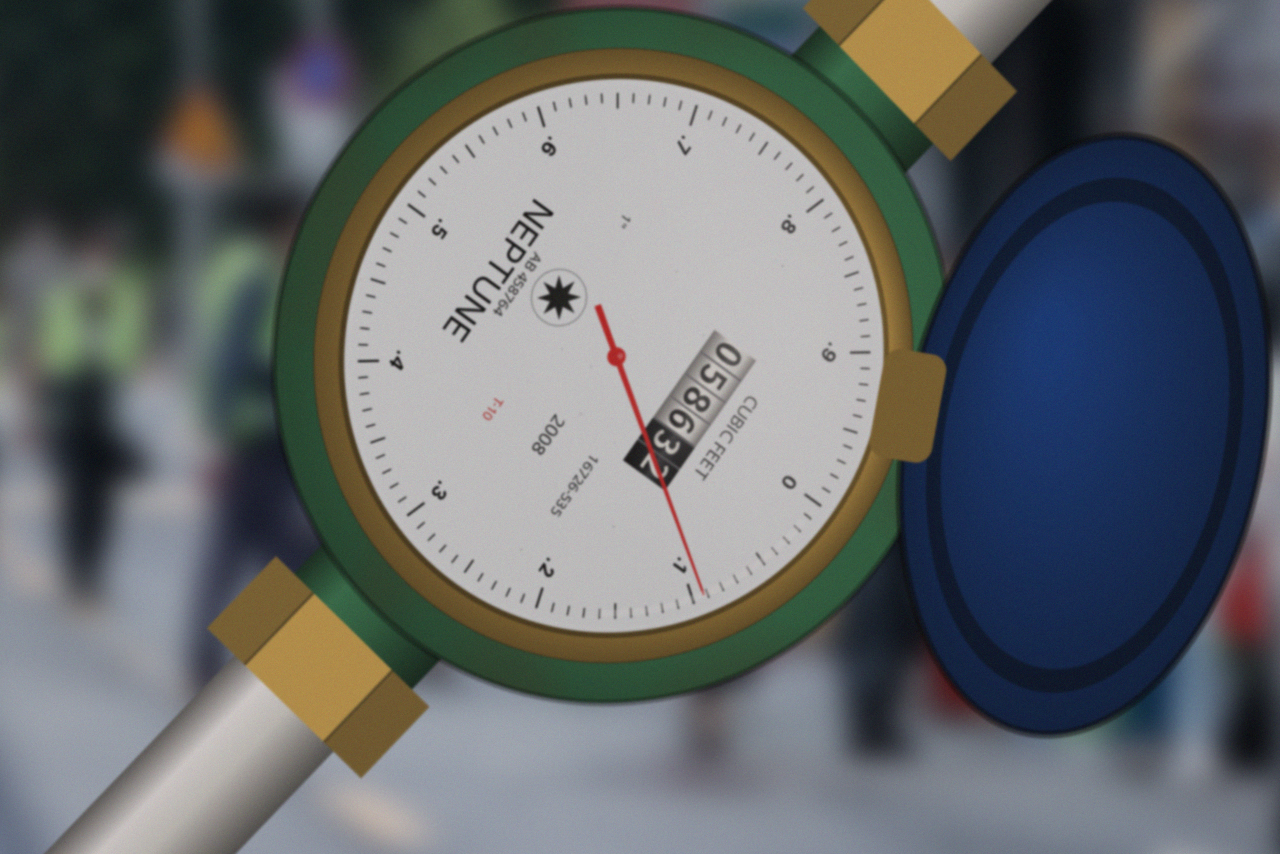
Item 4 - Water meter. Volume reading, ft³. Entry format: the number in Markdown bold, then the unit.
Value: **58632.09** ft³
